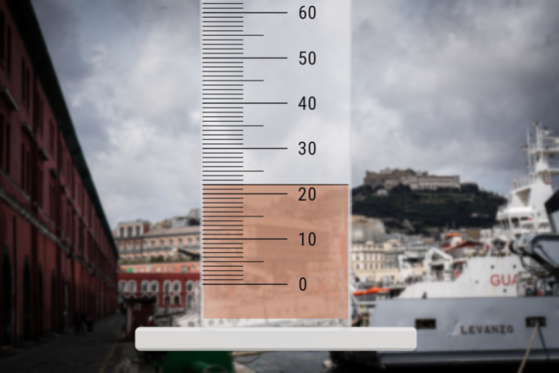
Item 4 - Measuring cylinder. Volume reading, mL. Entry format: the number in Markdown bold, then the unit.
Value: **22** mL
